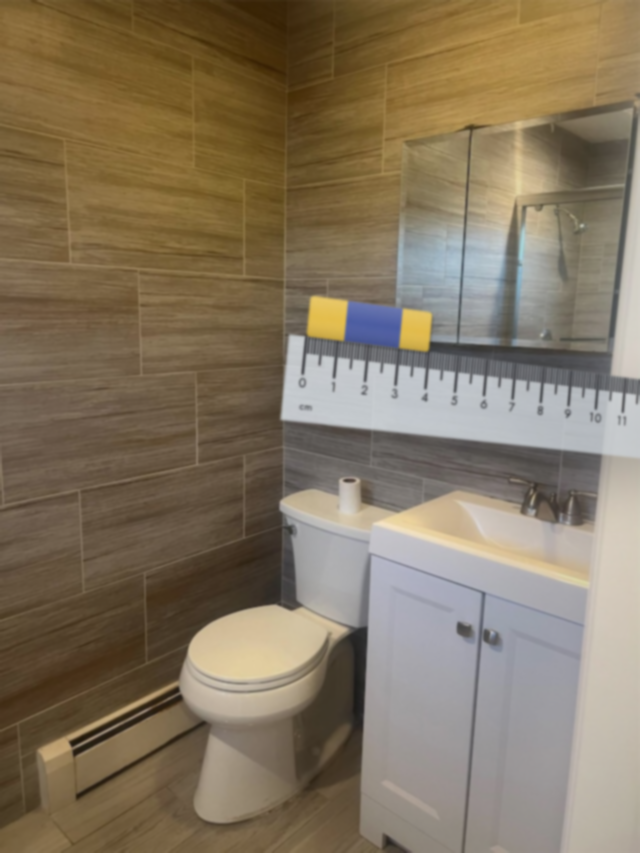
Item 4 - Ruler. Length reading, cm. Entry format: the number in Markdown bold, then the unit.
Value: **4** cm
